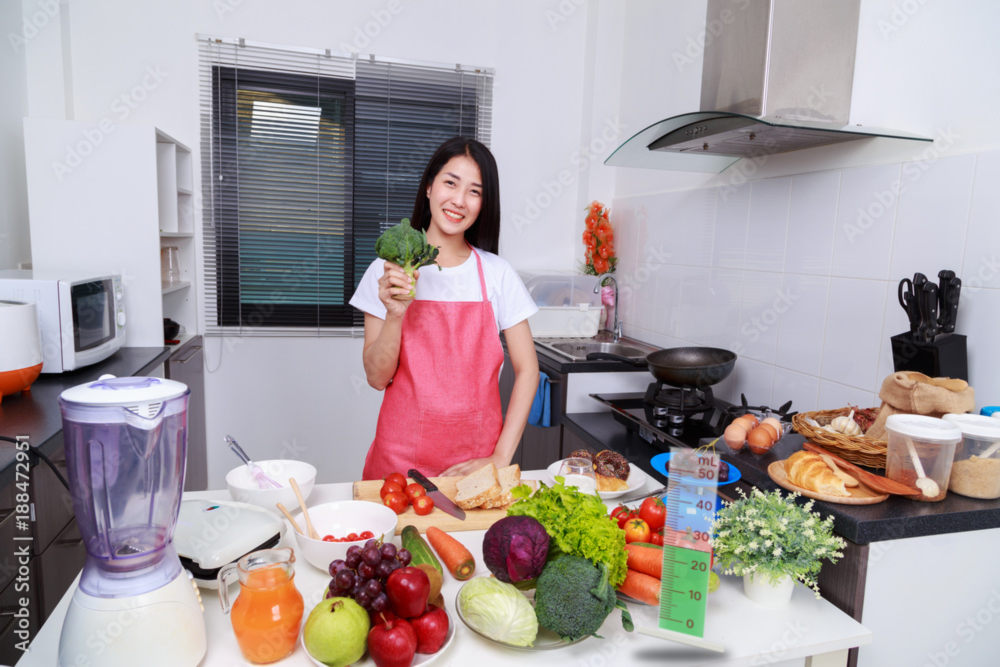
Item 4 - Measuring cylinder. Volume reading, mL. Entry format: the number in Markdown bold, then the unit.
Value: **25** mL
